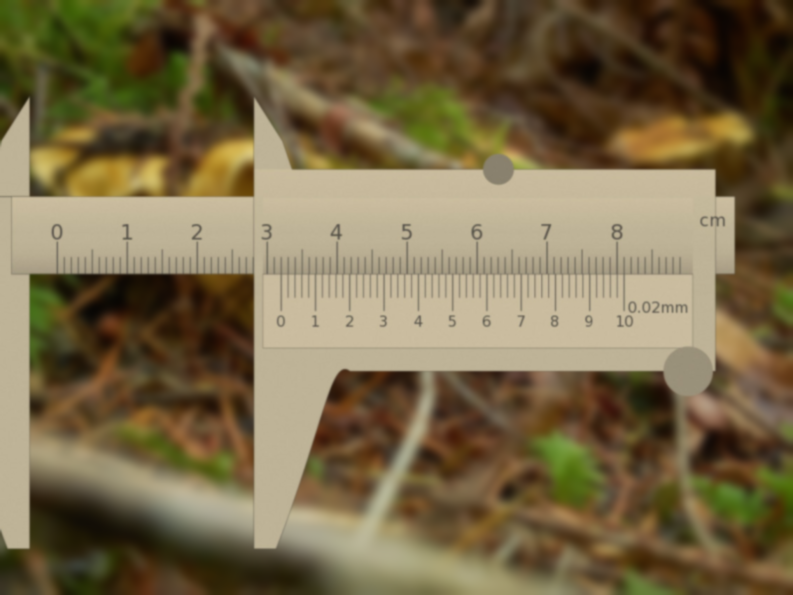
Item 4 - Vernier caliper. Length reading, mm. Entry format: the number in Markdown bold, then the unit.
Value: **32.0** mm
